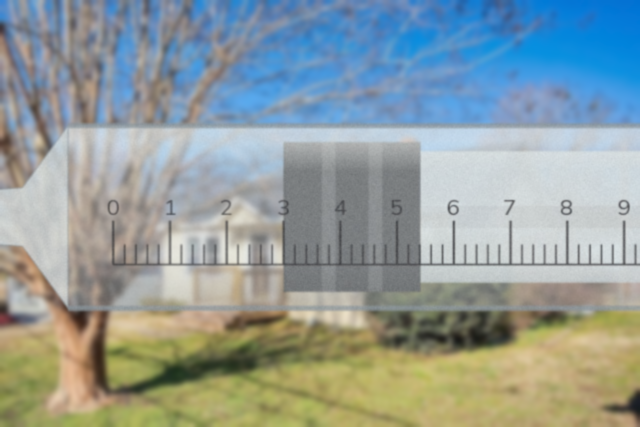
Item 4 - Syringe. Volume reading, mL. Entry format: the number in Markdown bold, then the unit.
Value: **3** mL
